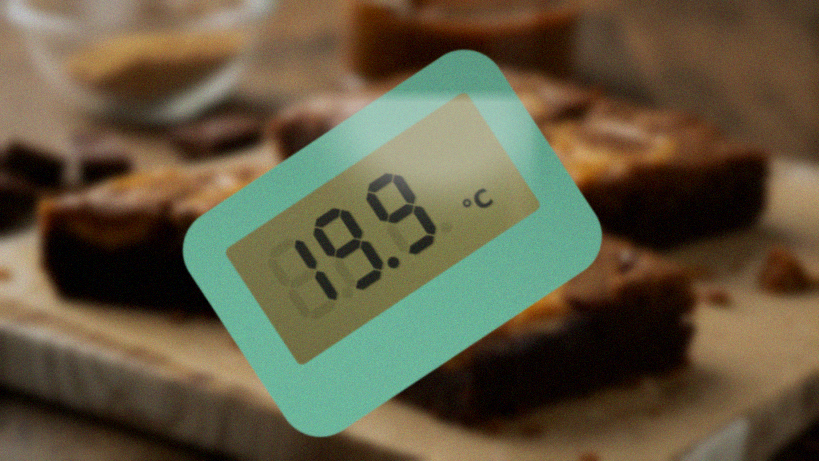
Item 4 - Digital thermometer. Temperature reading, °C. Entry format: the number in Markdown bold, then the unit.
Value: **19.9** °C
